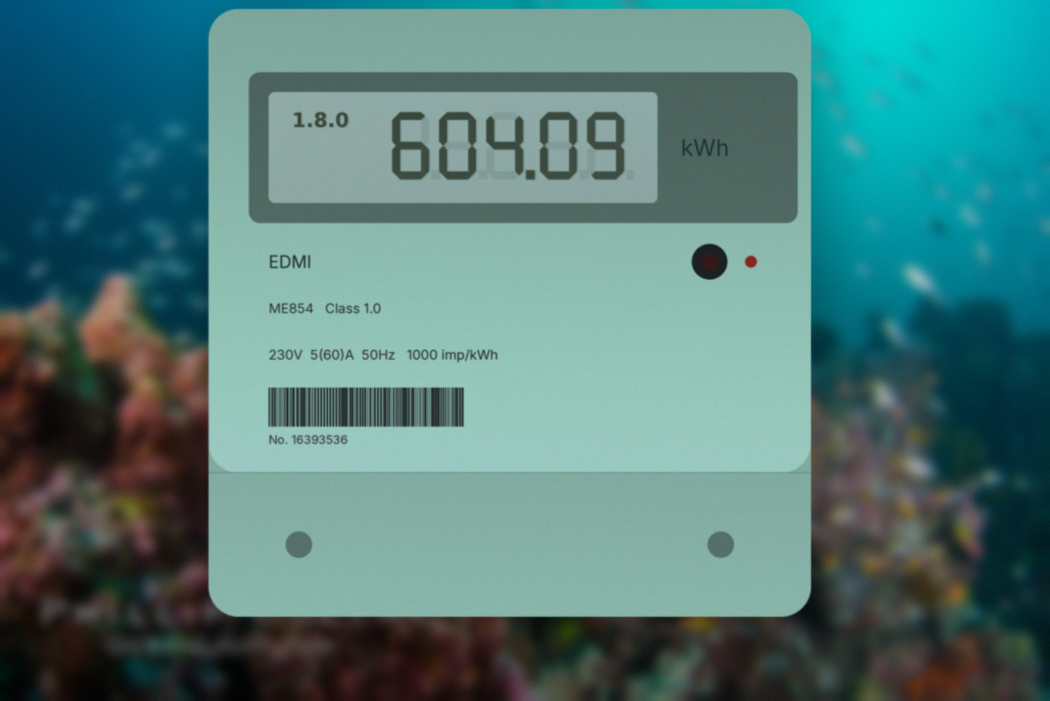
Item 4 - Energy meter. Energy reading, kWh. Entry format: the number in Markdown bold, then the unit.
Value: **604.09** kWh
